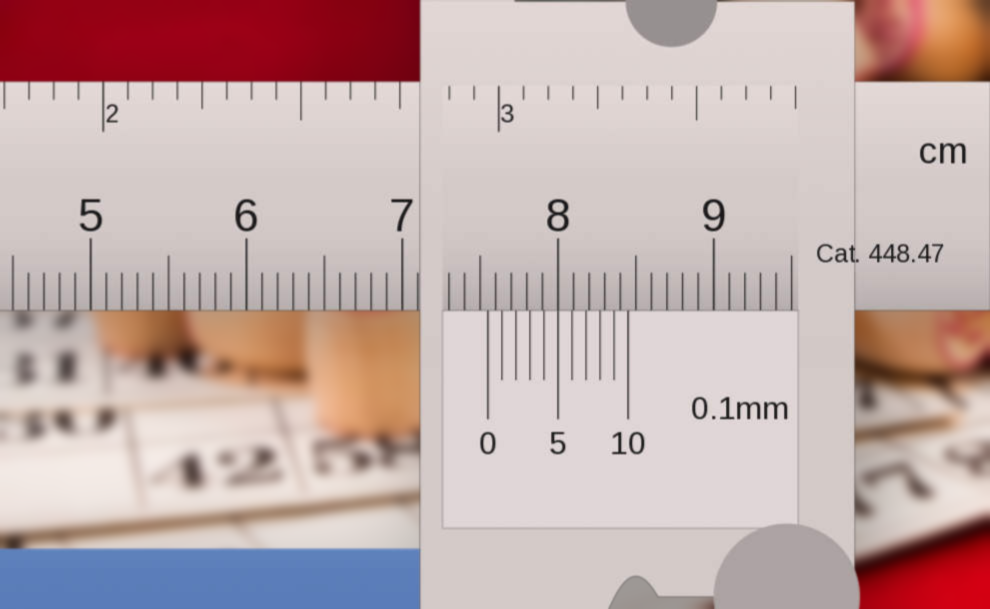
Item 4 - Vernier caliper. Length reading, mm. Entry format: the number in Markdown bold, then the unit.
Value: **75.5** mm
